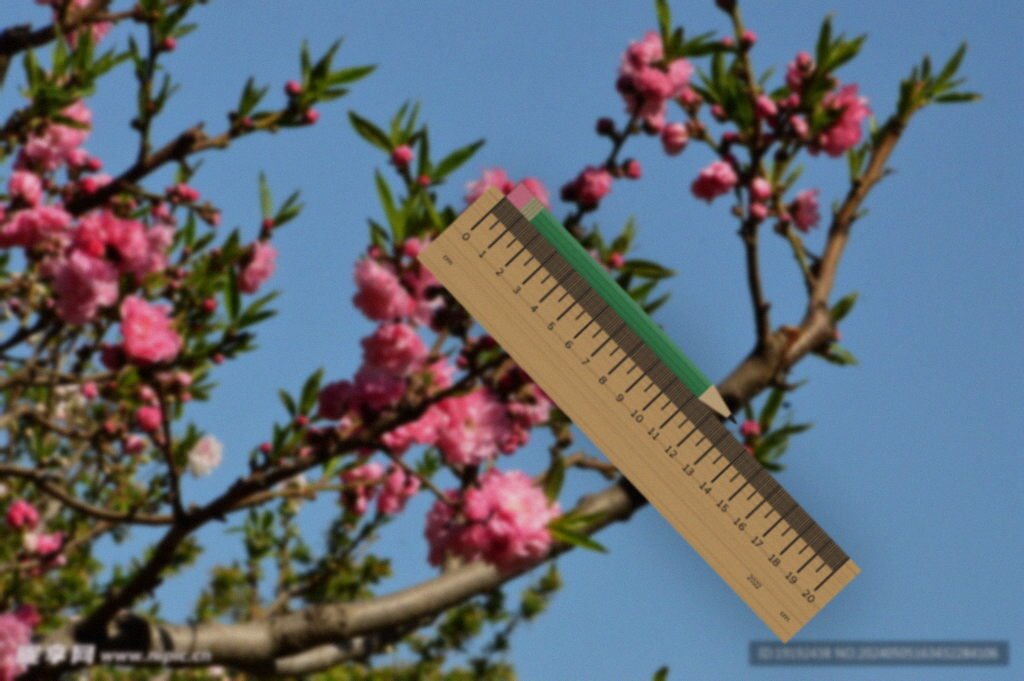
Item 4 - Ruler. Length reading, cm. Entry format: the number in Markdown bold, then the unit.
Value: **13** cm
